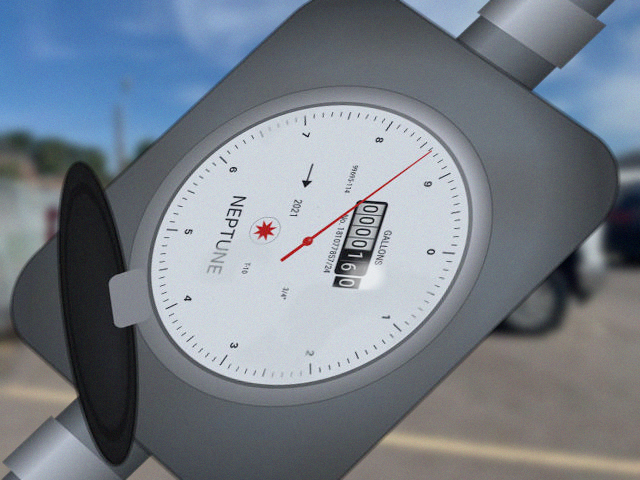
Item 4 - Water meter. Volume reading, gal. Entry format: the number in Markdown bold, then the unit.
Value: **158.6** gal
